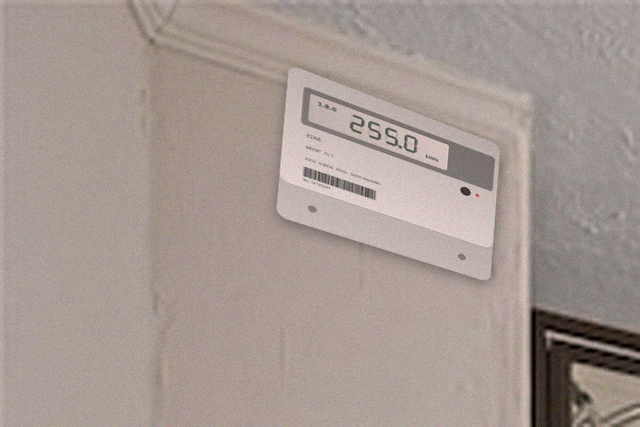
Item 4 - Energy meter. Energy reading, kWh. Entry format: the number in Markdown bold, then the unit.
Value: **255.0** kWh
